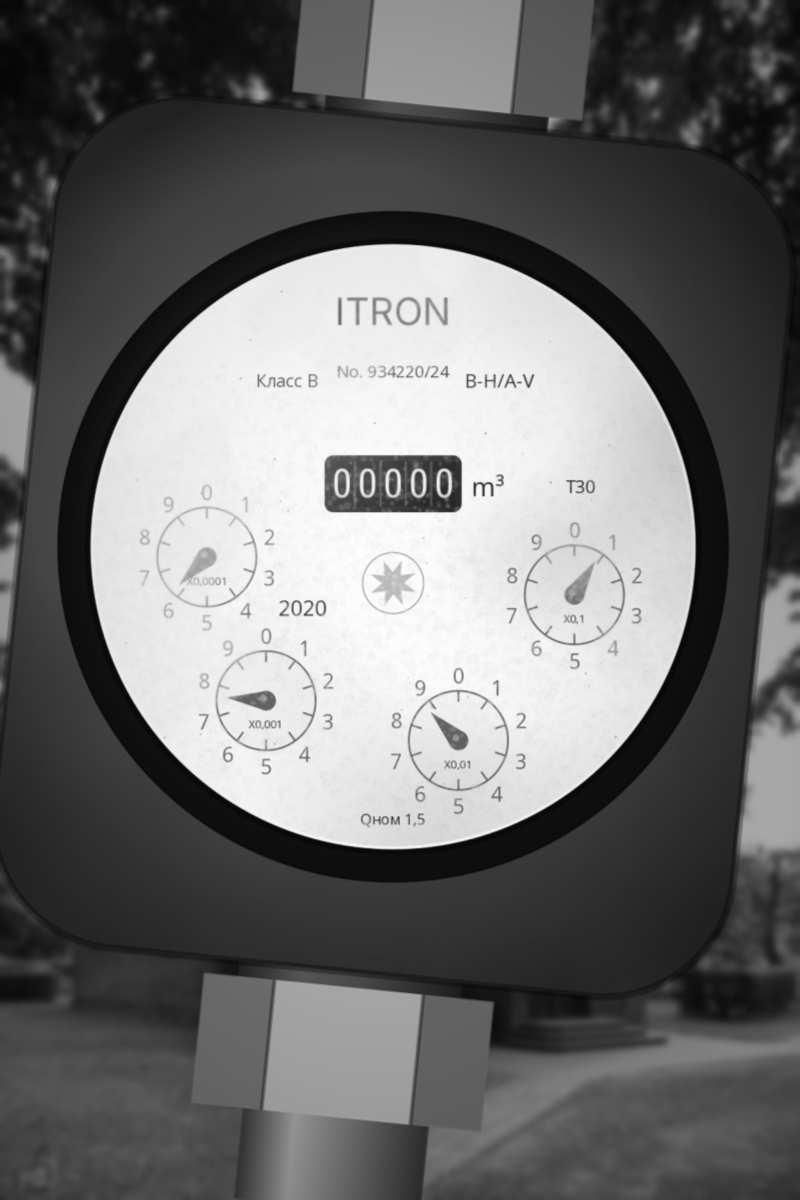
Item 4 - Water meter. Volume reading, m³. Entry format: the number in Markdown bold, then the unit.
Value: **0.0876** m³
